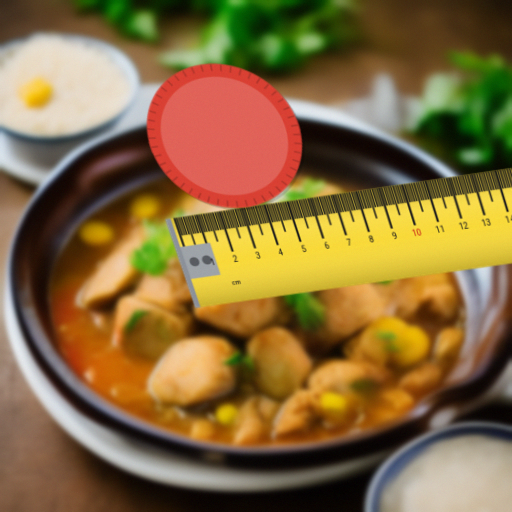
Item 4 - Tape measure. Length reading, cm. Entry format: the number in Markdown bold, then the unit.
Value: **6.5** cm
